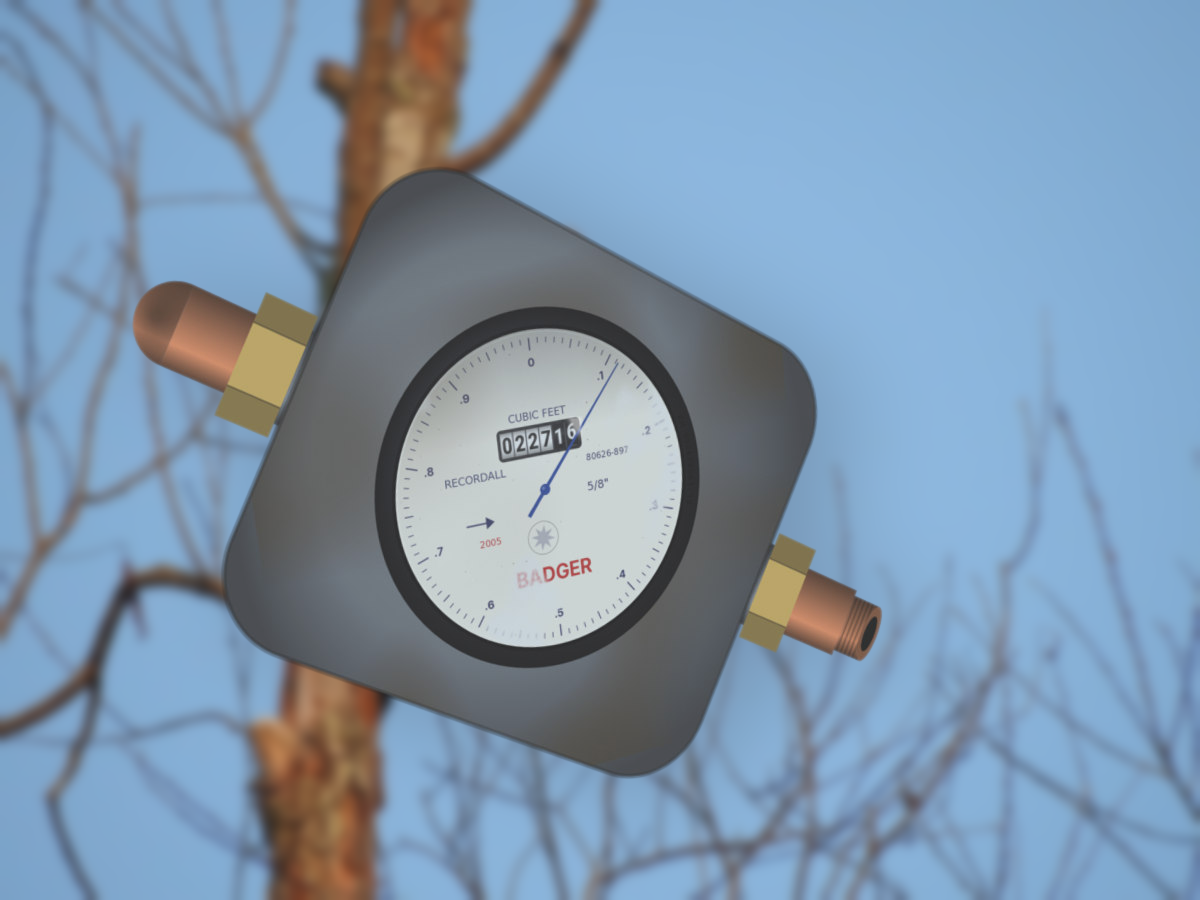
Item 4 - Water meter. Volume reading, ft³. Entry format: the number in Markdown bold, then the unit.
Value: **22716.11** ft³
